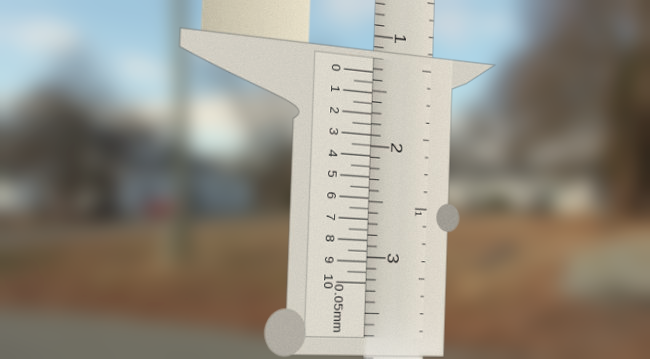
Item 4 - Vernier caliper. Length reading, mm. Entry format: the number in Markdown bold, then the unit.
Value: **13.3** mm
